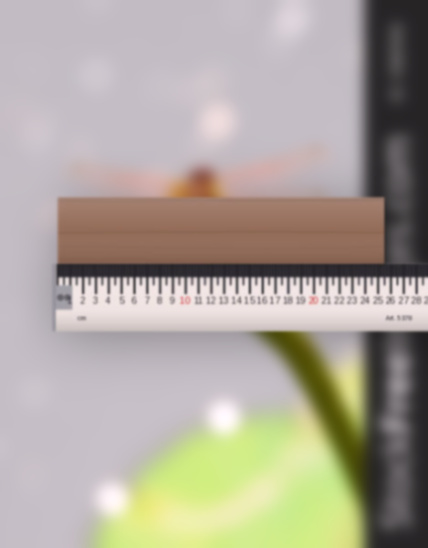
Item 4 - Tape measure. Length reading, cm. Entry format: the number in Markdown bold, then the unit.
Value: **25.5** cm
